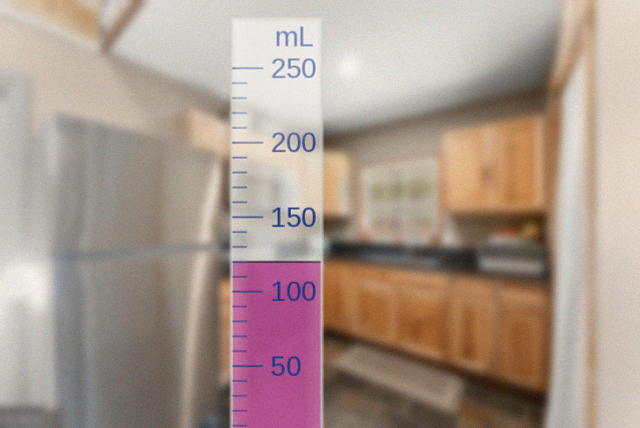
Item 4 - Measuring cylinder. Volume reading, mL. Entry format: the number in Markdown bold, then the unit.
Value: **120** mL
